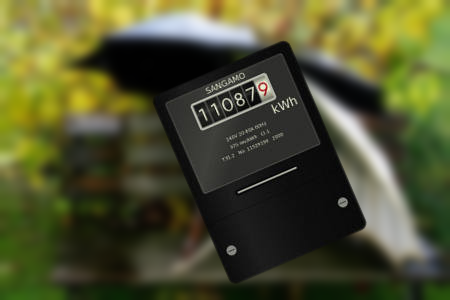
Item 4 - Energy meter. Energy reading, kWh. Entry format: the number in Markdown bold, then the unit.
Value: **11087.9** kWh
